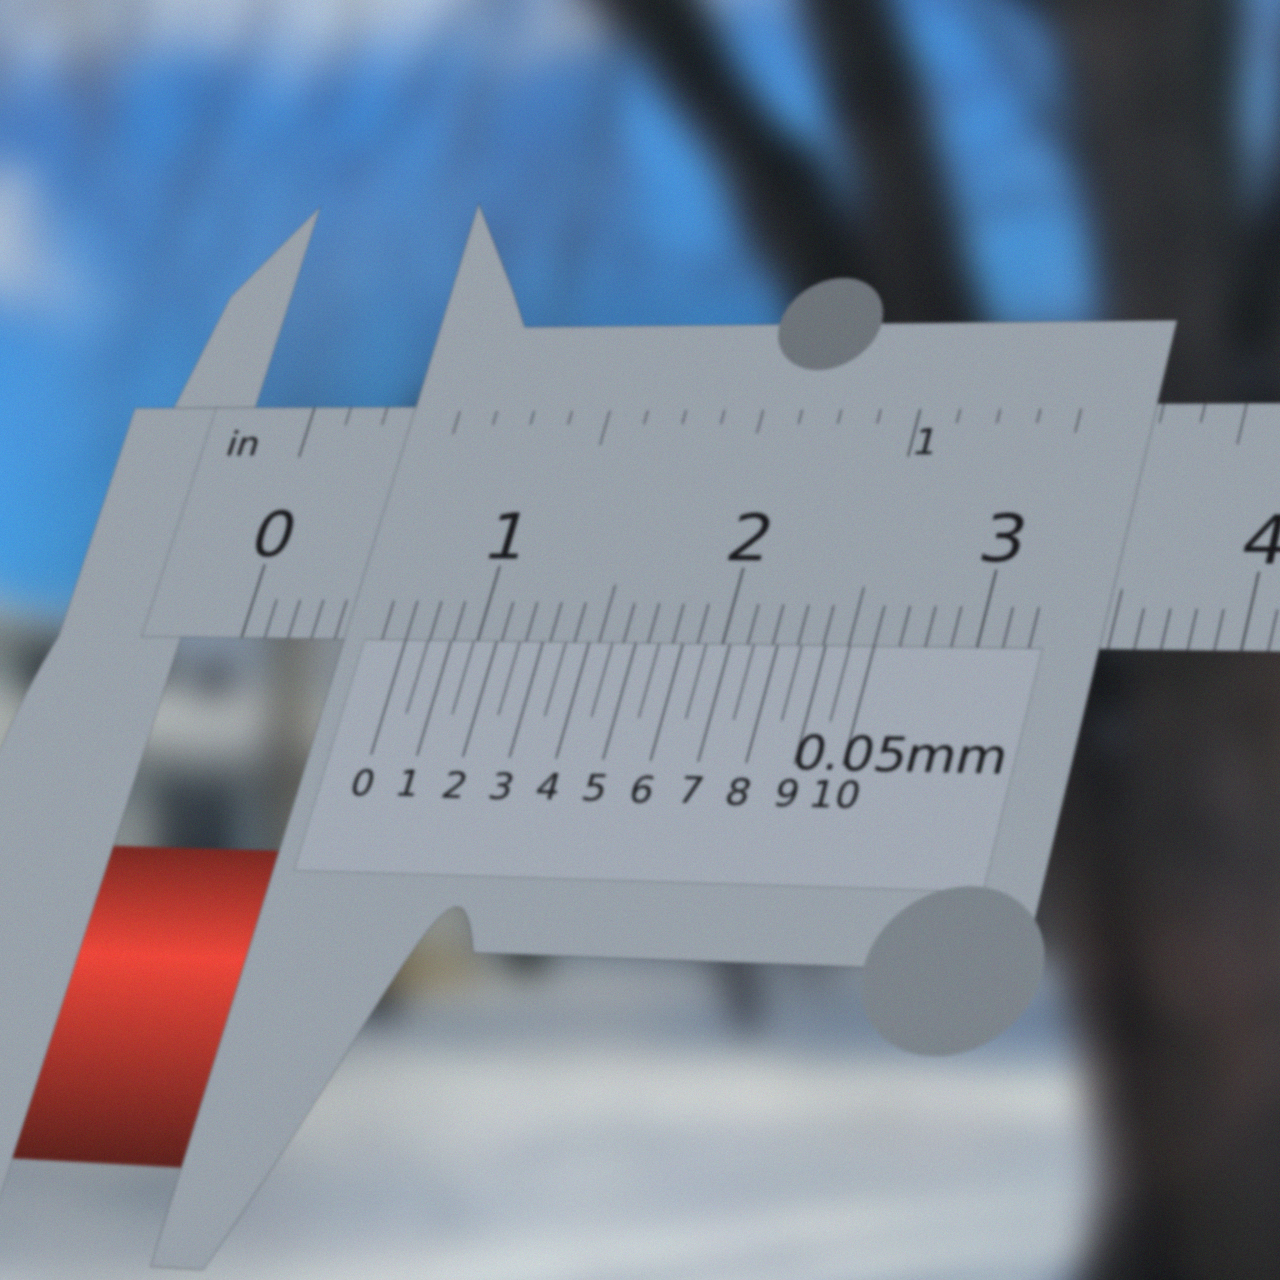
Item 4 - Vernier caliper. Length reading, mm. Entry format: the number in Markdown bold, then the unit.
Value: **7.0** mm
